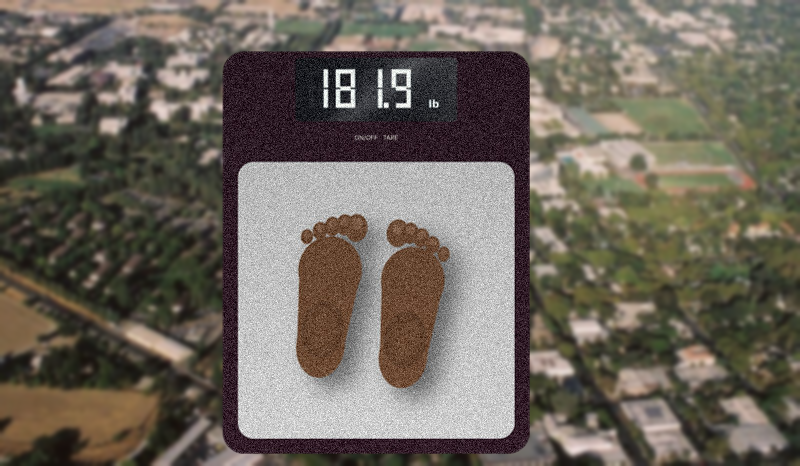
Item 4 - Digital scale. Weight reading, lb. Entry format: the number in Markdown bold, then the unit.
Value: **181.9** lb
